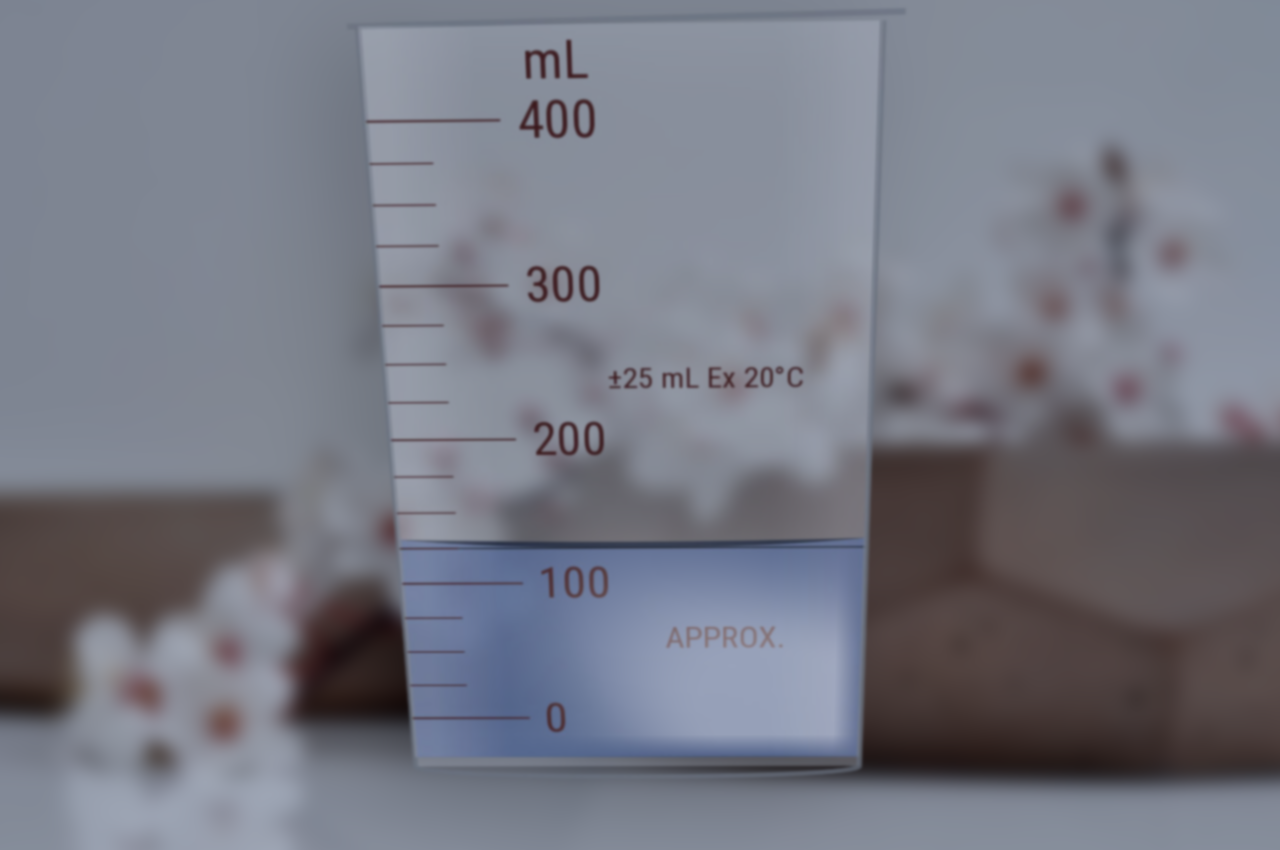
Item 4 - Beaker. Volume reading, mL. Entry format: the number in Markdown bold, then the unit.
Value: **125** mL
